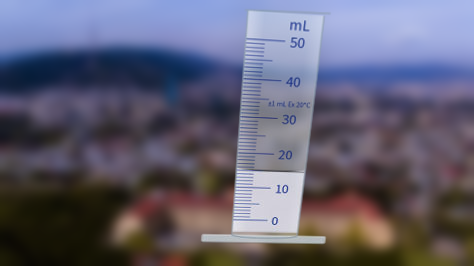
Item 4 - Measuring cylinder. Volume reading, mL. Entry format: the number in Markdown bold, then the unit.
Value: **15** mL
